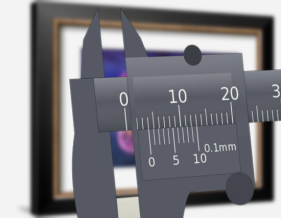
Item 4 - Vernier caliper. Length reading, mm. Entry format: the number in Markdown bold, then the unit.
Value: **4.0** mm
